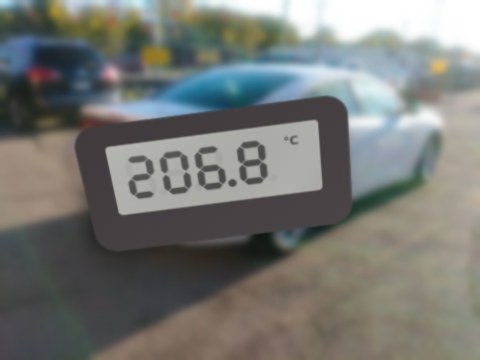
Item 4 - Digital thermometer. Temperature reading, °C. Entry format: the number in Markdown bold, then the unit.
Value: **206.8** °C
